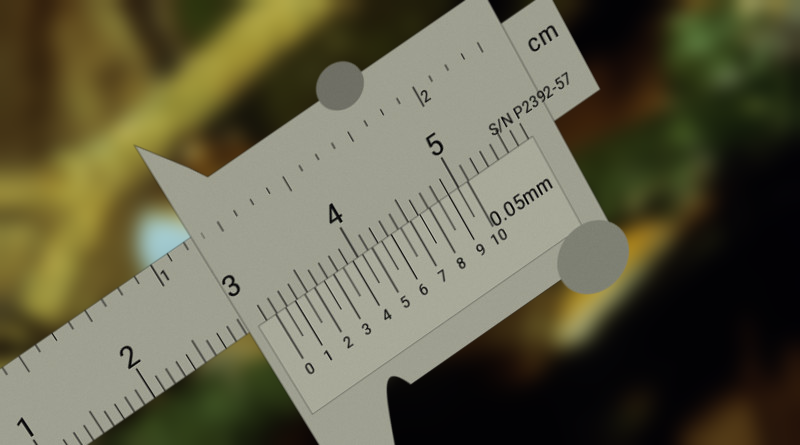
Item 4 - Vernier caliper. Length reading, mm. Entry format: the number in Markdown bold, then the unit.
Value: **31.9** mm
